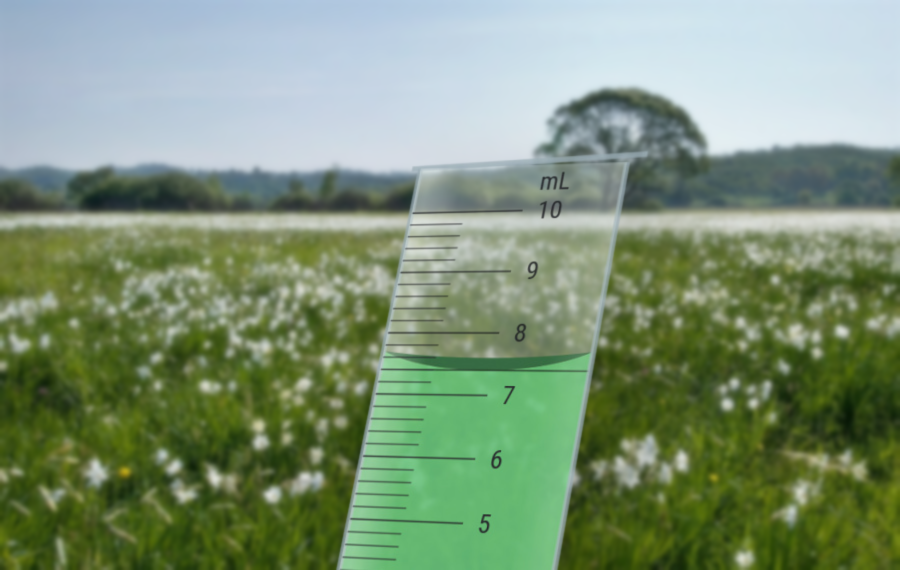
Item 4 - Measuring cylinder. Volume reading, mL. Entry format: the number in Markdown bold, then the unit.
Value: **7.4** mL
